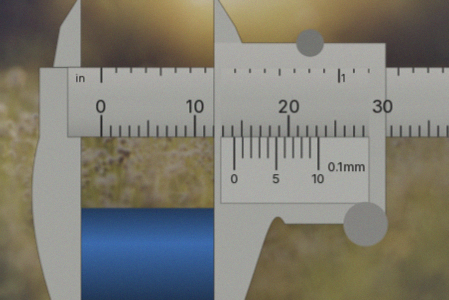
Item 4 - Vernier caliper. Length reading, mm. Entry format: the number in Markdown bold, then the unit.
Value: **14.2** mm
